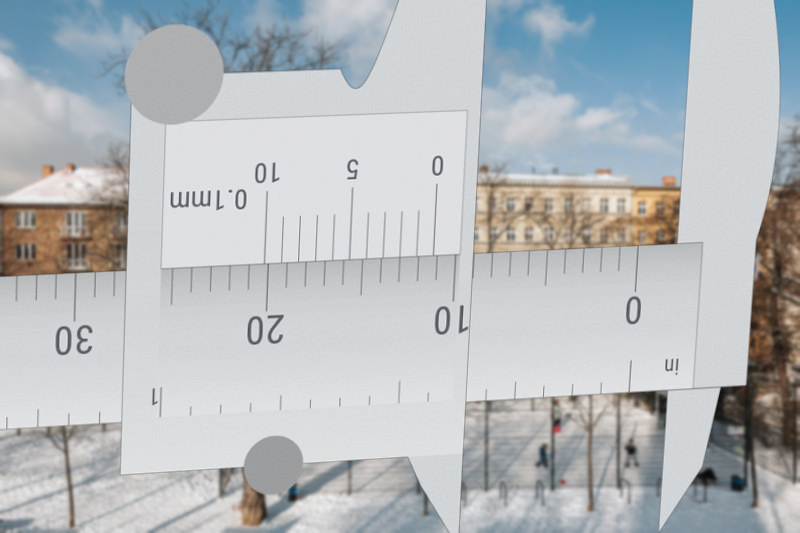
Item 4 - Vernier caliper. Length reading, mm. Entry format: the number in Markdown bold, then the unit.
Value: **11.2** mm
